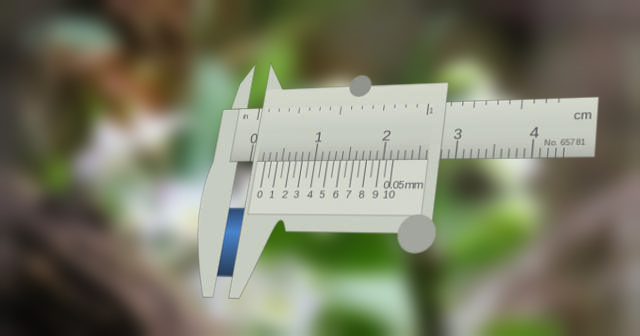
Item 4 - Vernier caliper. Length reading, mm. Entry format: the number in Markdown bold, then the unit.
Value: **2.4** mm
